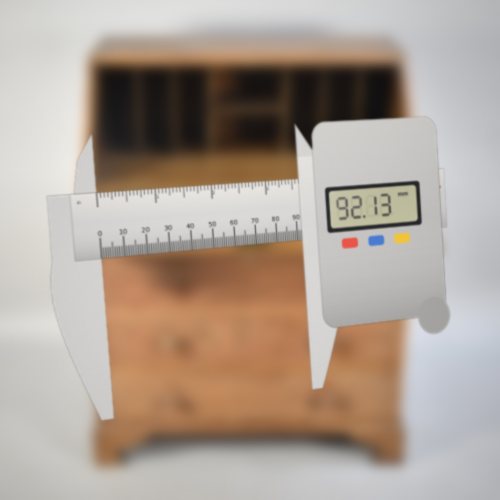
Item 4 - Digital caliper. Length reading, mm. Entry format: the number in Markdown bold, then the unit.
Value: **92.13** mm
